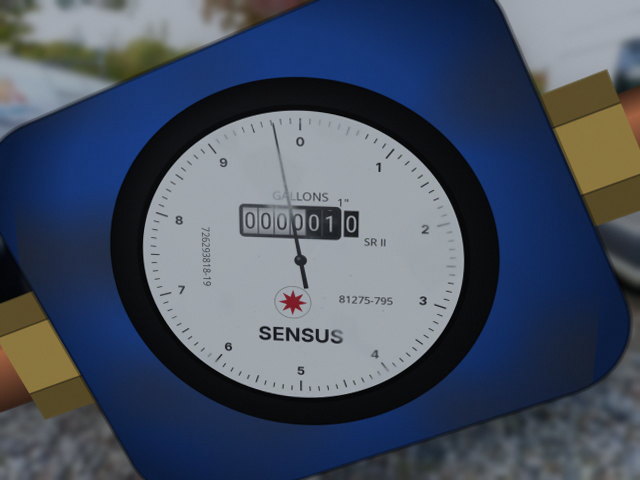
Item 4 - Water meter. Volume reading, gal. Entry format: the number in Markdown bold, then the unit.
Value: **9.7** gal
